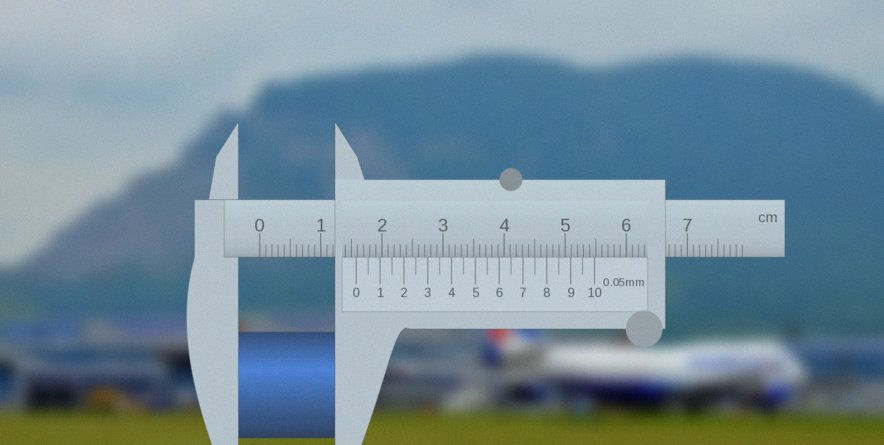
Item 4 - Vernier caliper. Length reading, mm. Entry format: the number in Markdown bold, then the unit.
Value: **15.8** mm
